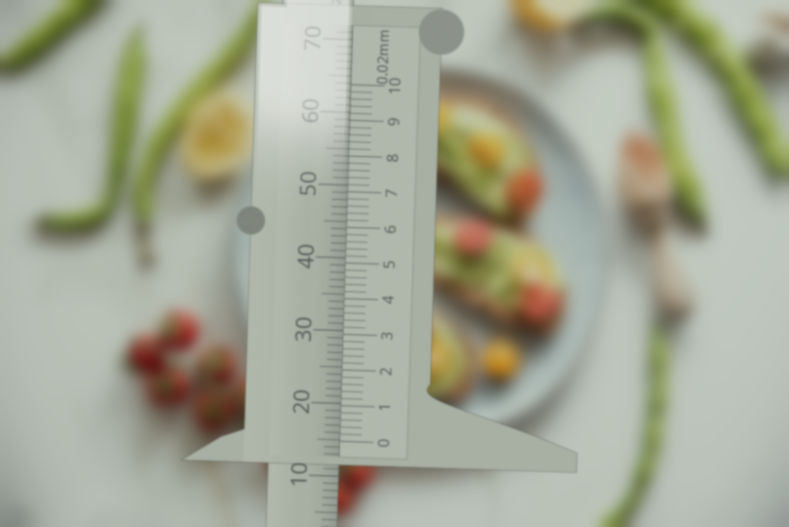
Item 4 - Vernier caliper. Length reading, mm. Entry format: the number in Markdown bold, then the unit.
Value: **14.8** mm
